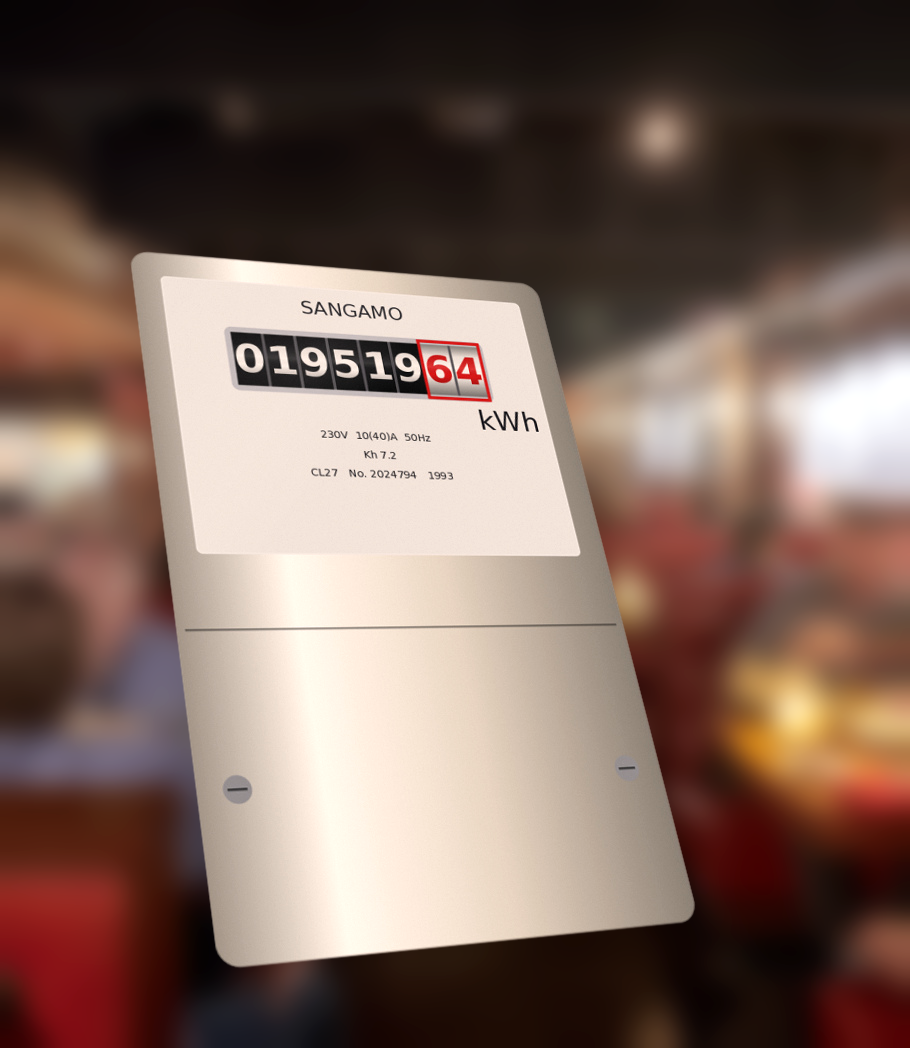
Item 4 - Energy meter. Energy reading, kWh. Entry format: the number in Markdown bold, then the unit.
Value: **19519.64** kWh
